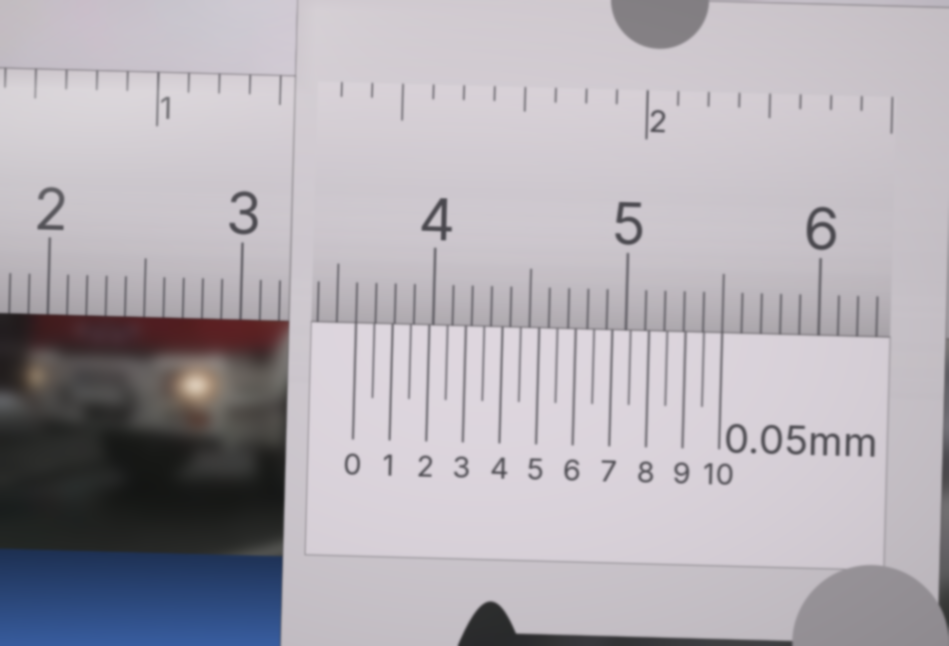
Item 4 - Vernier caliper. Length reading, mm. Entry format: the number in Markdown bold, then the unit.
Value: **36.0** mm
